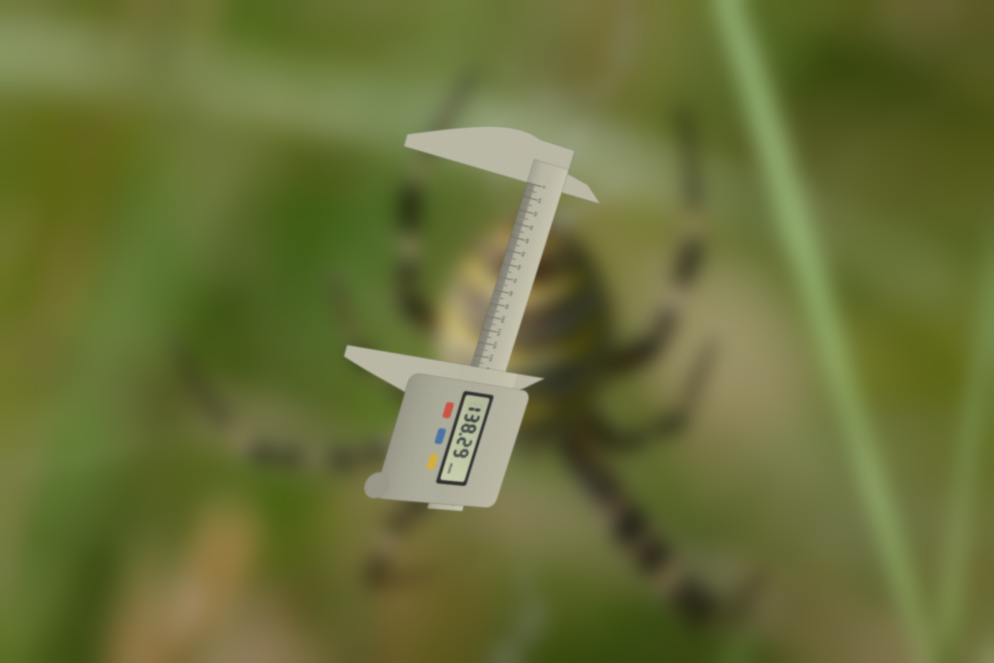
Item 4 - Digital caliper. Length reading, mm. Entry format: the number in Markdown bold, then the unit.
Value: **138.29** mm
